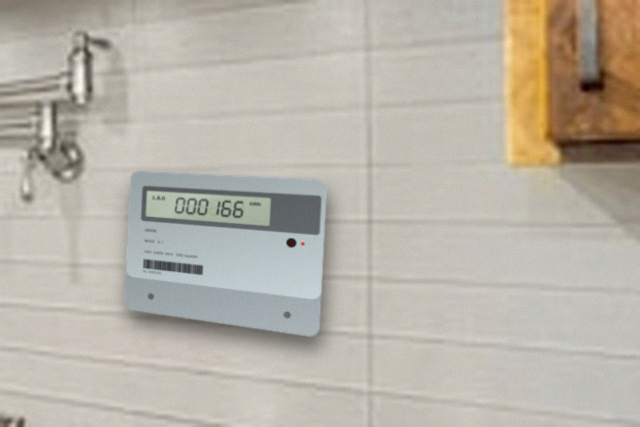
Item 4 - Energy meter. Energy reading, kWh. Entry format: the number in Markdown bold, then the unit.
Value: **166** kWh
